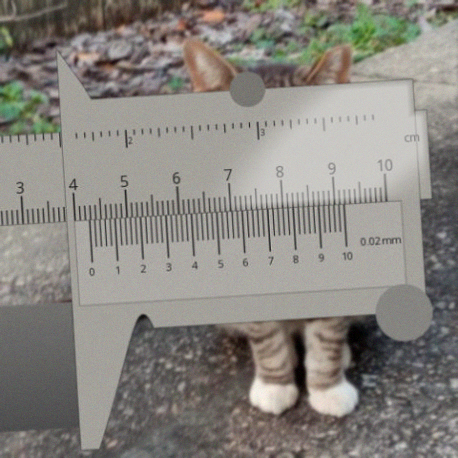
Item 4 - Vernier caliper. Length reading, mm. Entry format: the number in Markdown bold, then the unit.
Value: **42.8** mm
